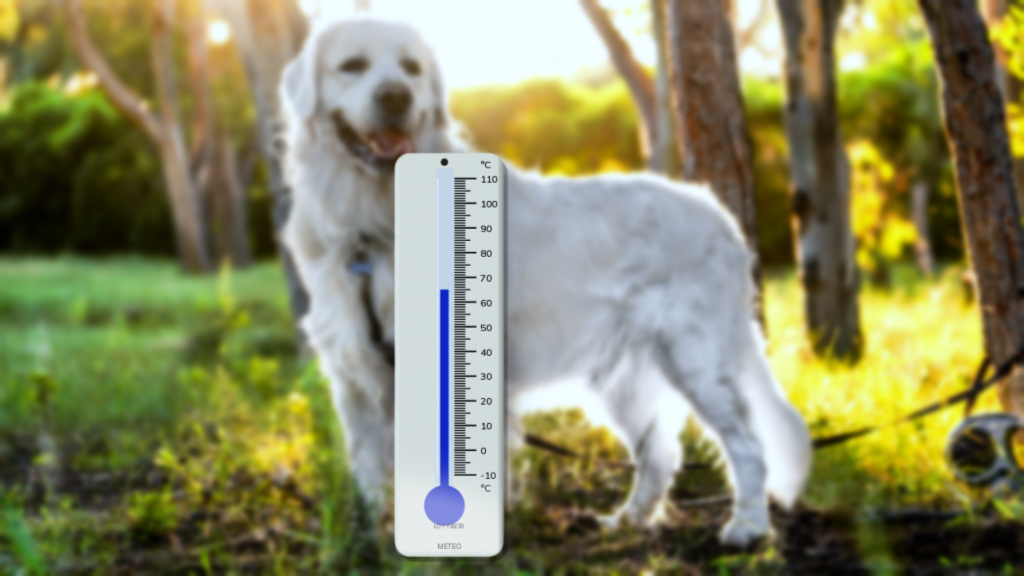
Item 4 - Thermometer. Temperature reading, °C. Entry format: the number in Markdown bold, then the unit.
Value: **65** °C
